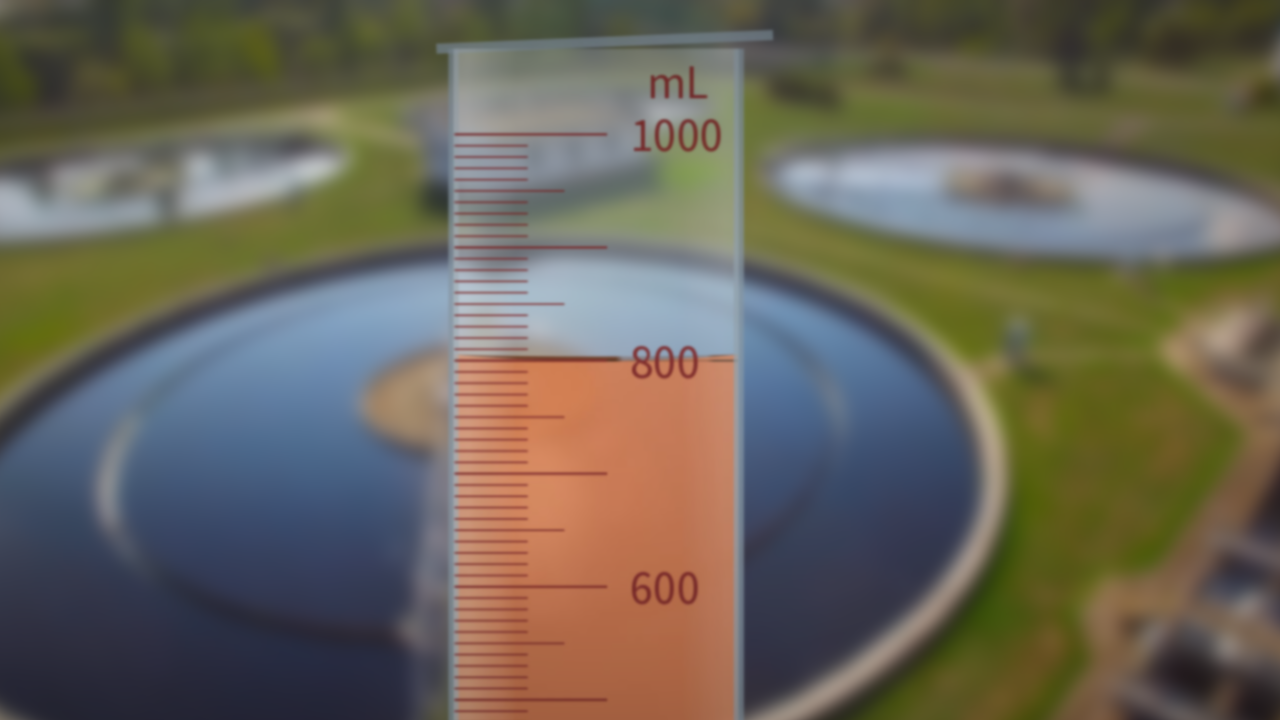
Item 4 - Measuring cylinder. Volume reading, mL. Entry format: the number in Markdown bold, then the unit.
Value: **800** mL
